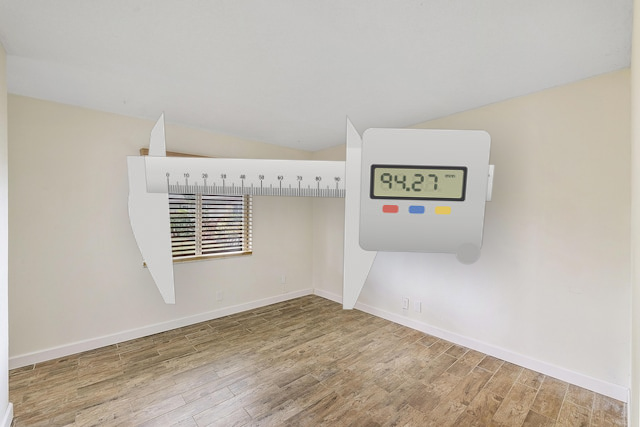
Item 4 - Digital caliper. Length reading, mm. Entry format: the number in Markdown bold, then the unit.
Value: **94.27** mm
